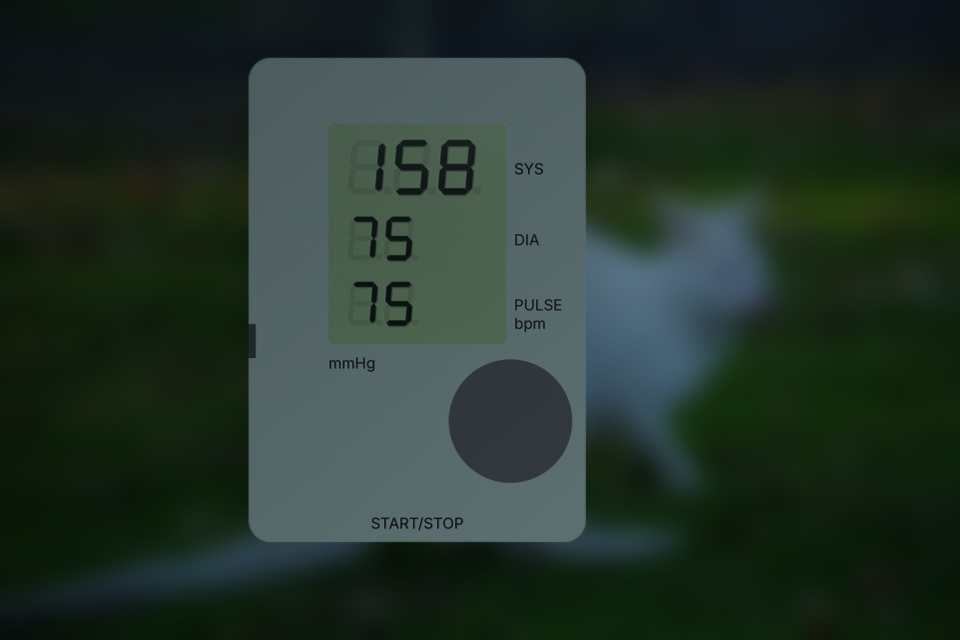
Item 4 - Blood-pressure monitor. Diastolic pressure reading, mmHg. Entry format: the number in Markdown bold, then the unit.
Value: **75** mmHg
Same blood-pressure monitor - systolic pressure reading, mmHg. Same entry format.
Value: **158** mmHg
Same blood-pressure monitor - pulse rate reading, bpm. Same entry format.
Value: **75** bpm
